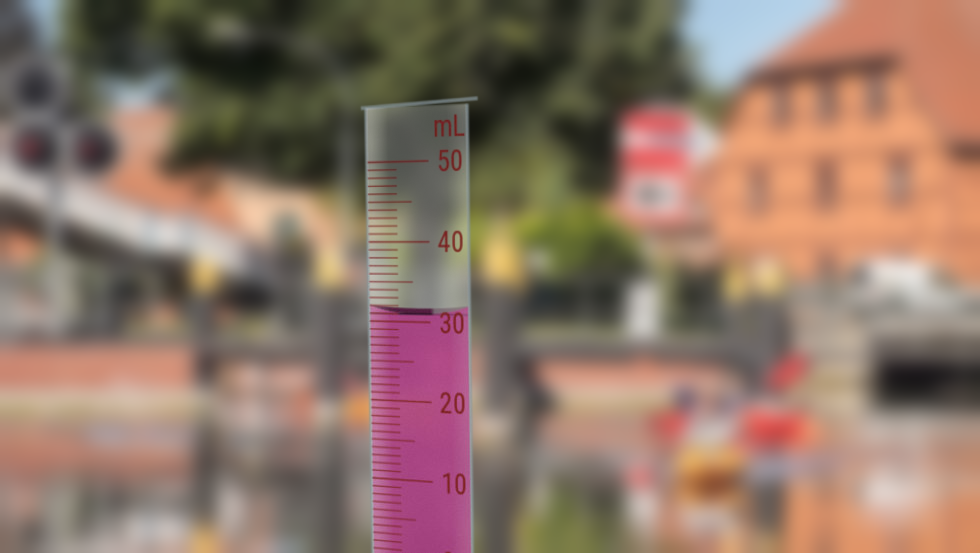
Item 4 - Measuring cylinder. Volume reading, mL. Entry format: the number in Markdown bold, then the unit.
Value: **31** mL
